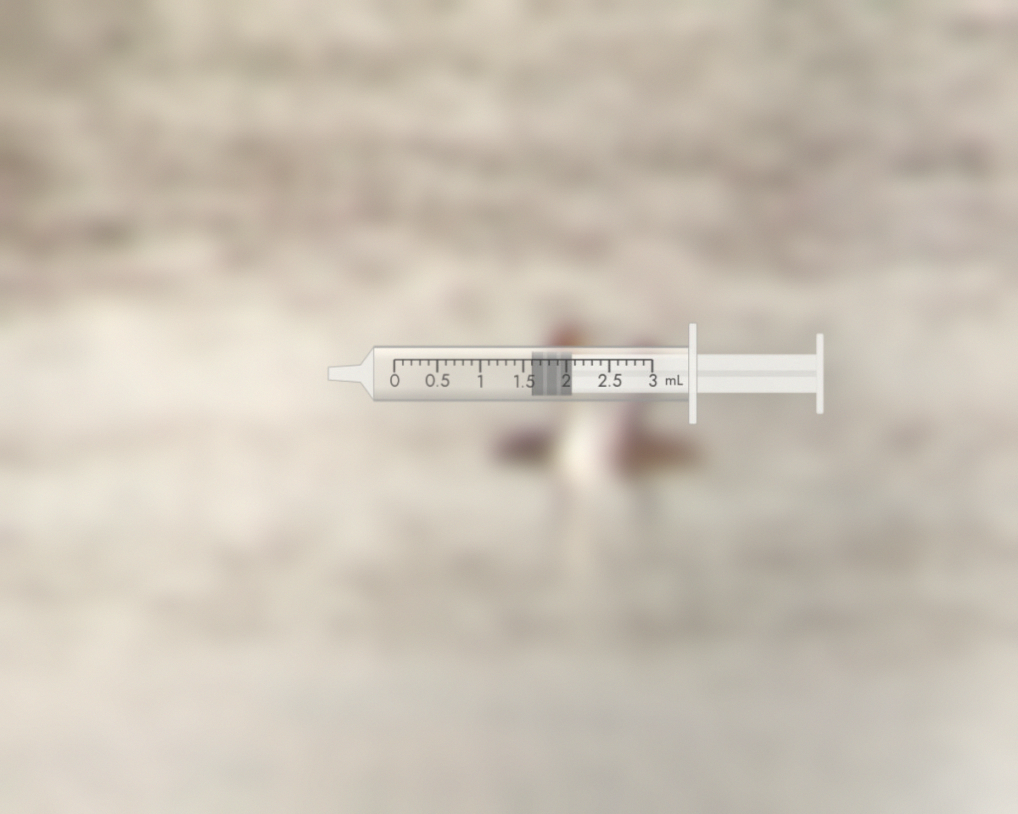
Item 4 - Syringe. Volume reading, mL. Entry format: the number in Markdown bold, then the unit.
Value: **1.6** mL
